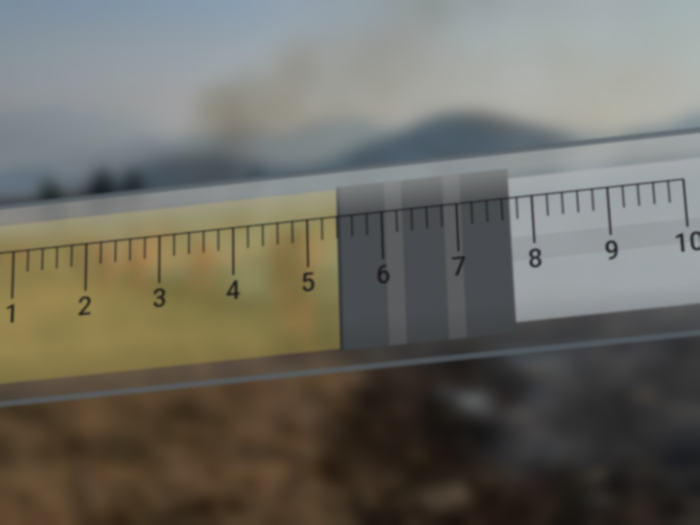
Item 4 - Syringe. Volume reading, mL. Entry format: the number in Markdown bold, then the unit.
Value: **5.4** mL
